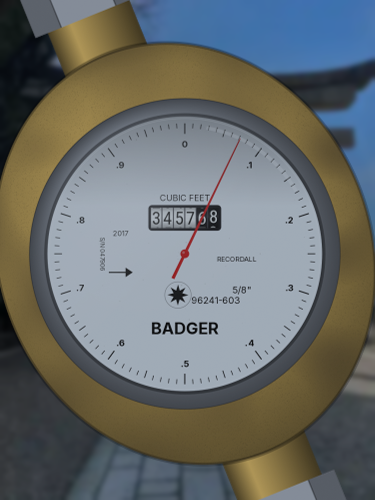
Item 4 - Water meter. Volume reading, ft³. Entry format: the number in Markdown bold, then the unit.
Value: **345768.07** ft³
